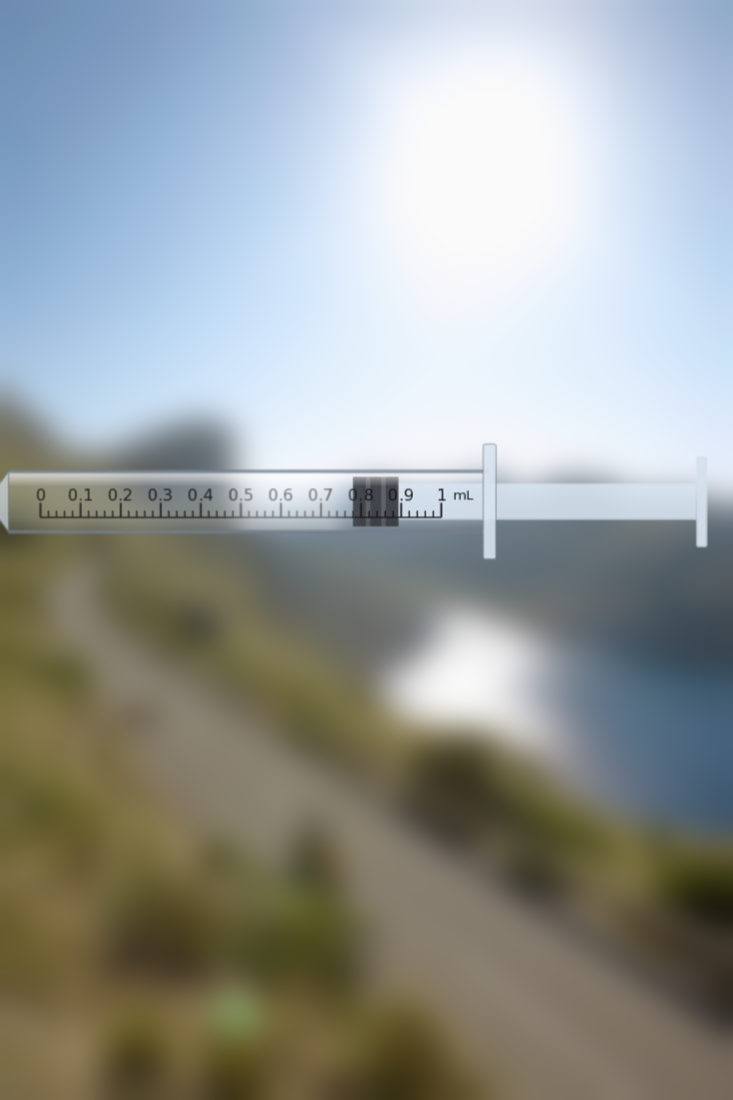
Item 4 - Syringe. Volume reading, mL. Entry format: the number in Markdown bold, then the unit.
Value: **0.78** mL
